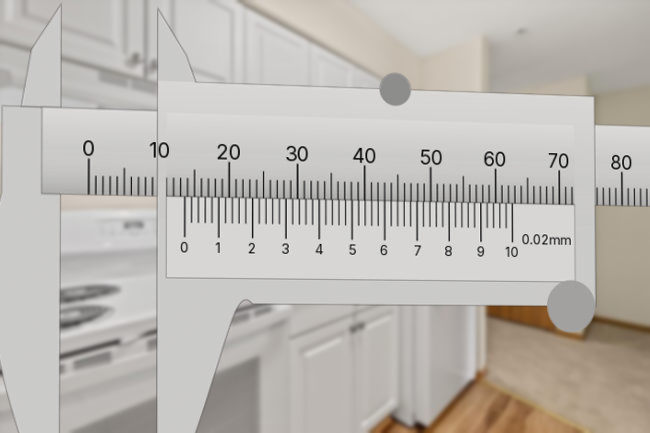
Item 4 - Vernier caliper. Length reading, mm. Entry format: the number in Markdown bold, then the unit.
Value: **13.6** mm
